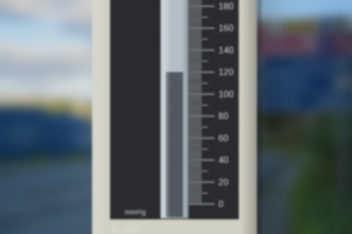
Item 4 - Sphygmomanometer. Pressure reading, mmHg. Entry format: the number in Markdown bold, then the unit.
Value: **120** mmHg
